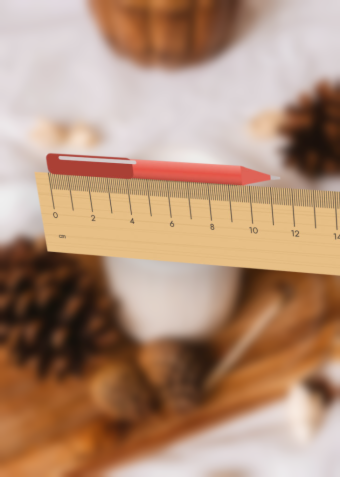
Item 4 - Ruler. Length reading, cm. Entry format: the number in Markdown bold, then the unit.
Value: **11.5** cm
